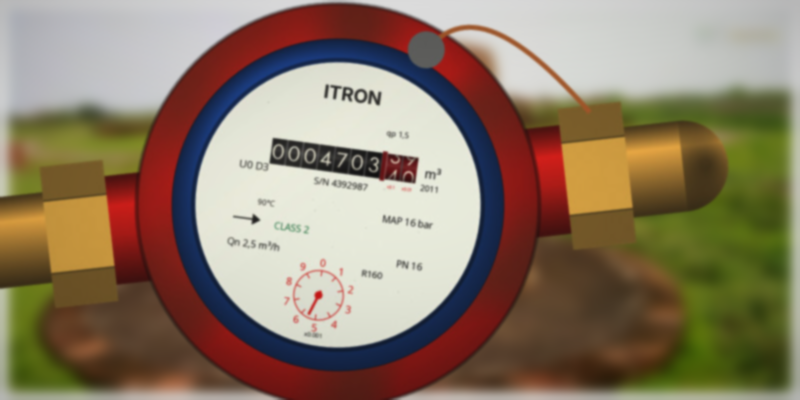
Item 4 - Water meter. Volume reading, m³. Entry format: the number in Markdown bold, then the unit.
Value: **4703.395** m³
